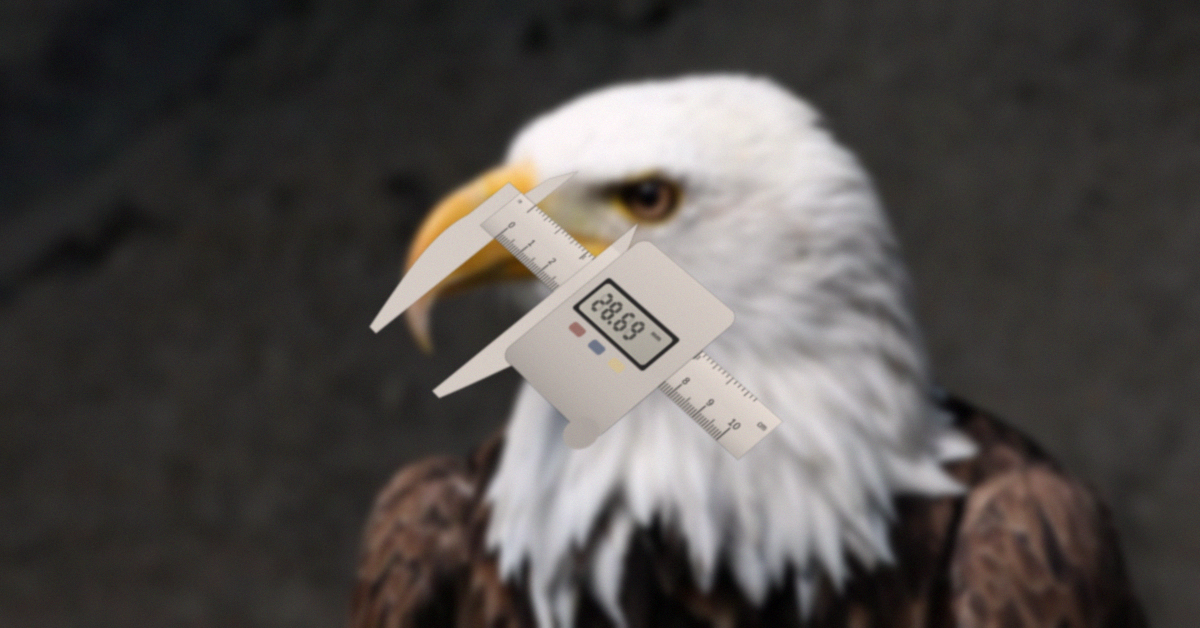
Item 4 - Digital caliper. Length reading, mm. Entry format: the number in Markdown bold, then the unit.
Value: **28.69** mm
